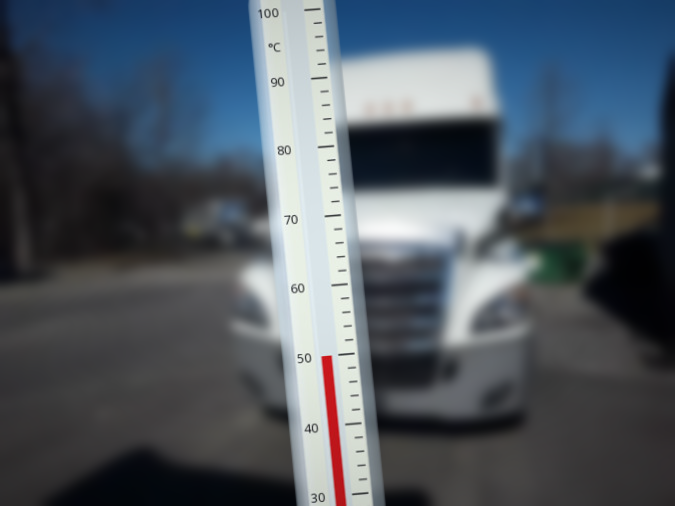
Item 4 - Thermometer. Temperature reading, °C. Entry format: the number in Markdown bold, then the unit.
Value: **50** °C
